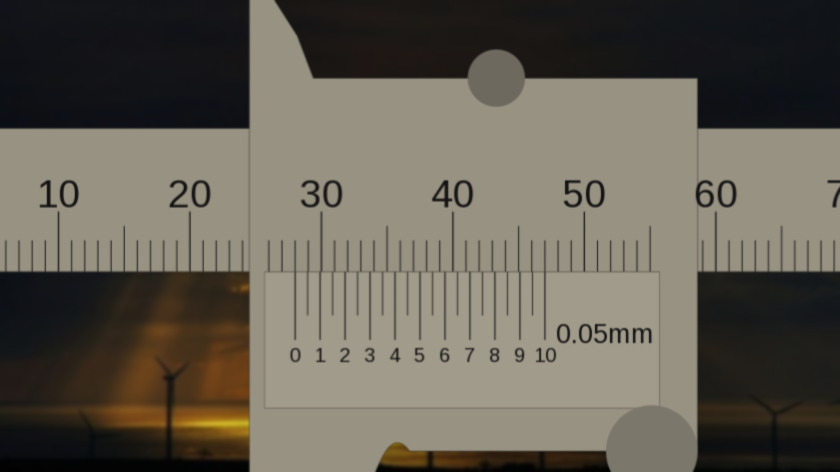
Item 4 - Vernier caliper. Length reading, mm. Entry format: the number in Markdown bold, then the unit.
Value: **28.0** mm
